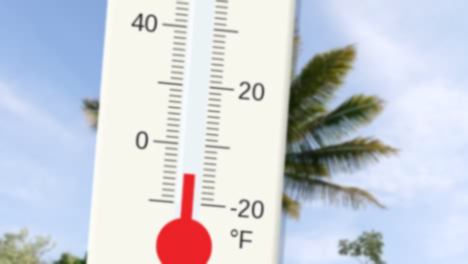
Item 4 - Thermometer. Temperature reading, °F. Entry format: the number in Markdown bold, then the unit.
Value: **-10** °F
